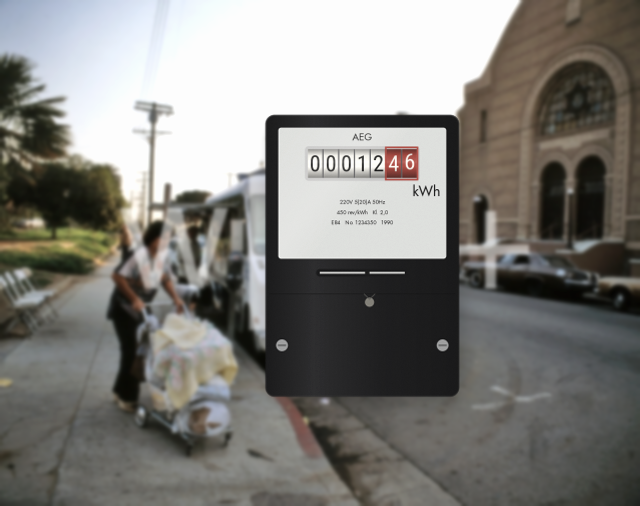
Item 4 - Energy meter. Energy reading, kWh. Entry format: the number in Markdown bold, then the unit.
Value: **12.46** kWh
